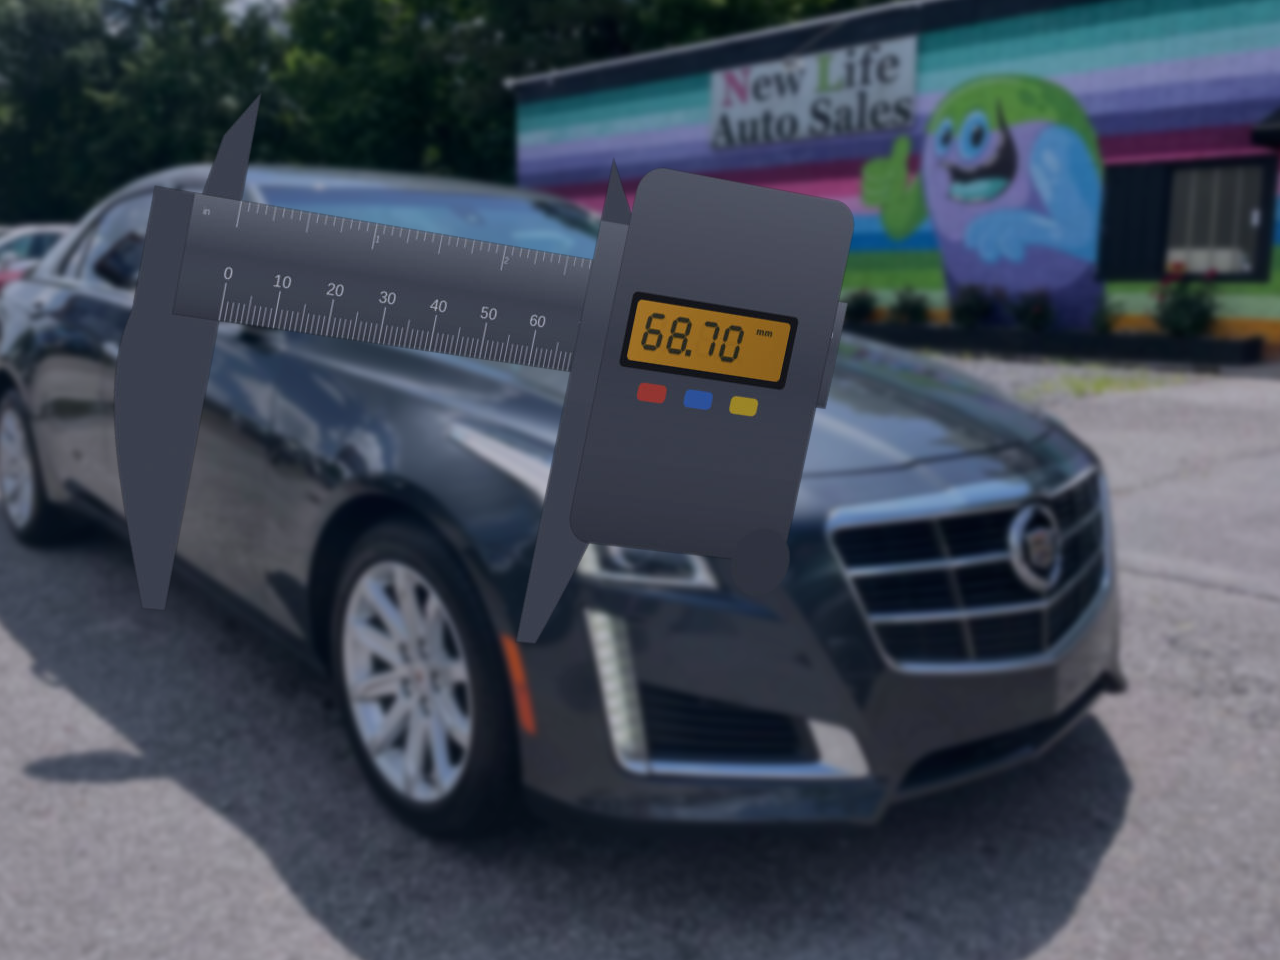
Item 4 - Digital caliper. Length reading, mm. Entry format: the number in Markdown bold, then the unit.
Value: **68.70** mm
